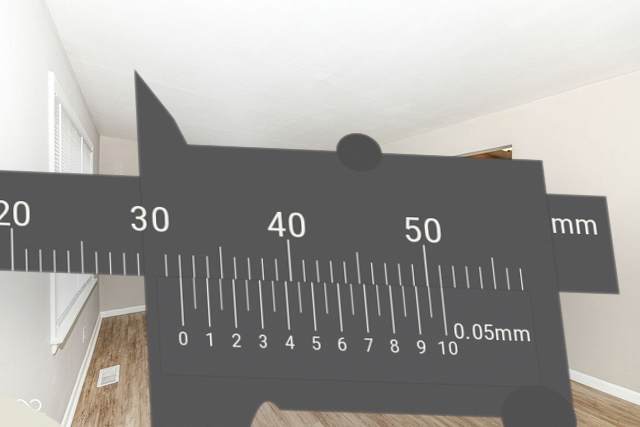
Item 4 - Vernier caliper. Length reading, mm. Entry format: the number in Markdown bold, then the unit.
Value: **32.0** mm
